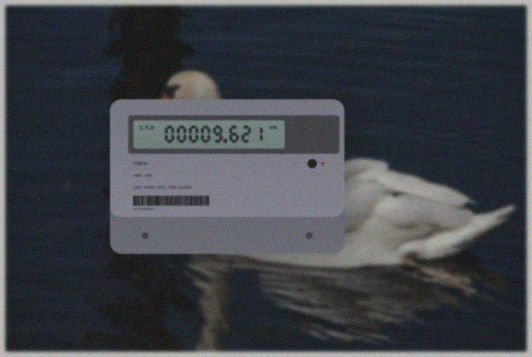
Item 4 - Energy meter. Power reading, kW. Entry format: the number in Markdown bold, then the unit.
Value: **9.621** kW
